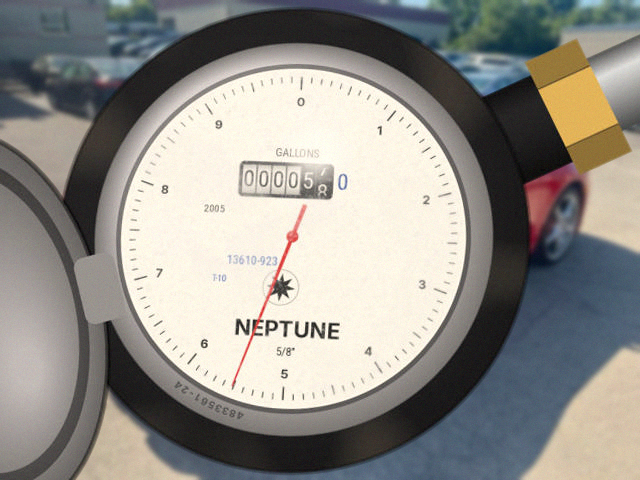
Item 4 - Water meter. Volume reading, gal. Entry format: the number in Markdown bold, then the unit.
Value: **575.5** gal
